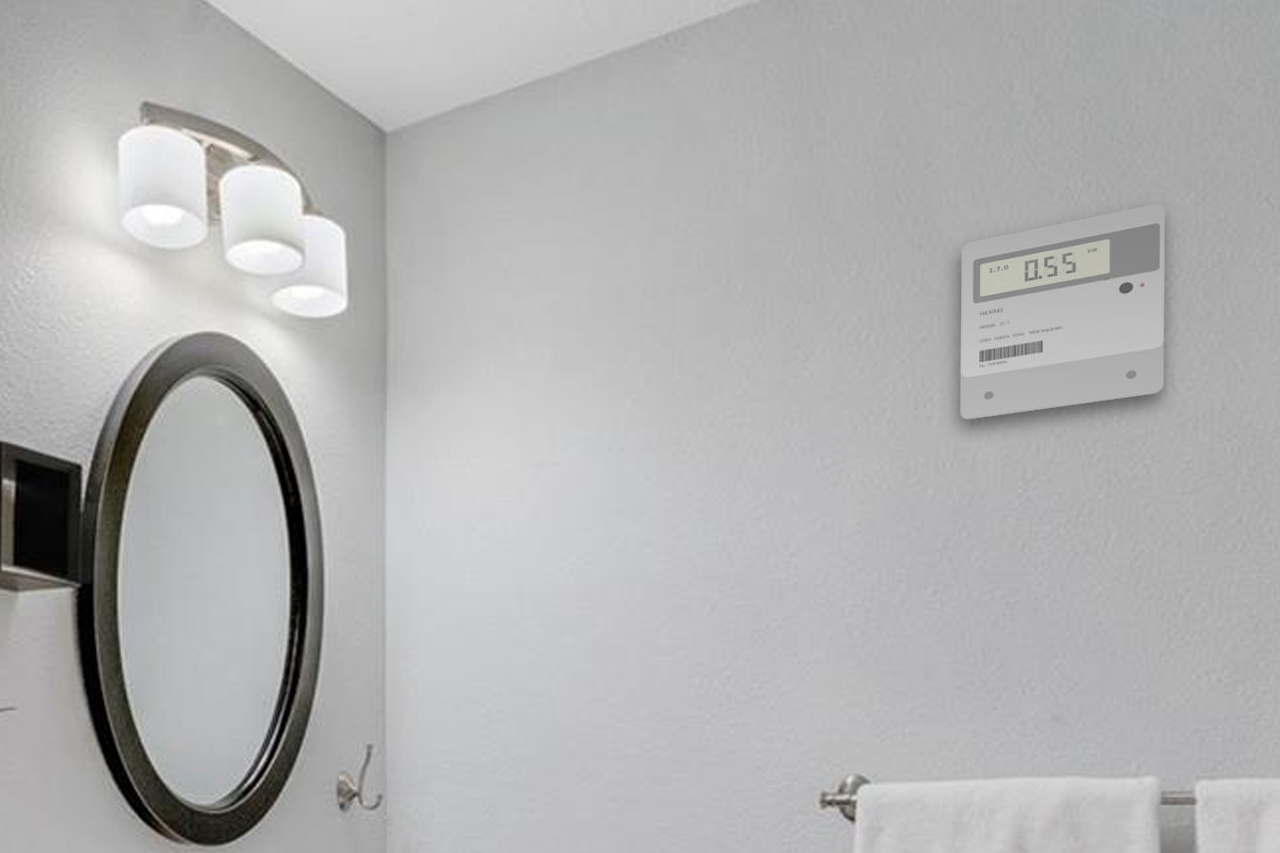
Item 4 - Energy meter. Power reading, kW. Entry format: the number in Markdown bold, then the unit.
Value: **0.55** kW
